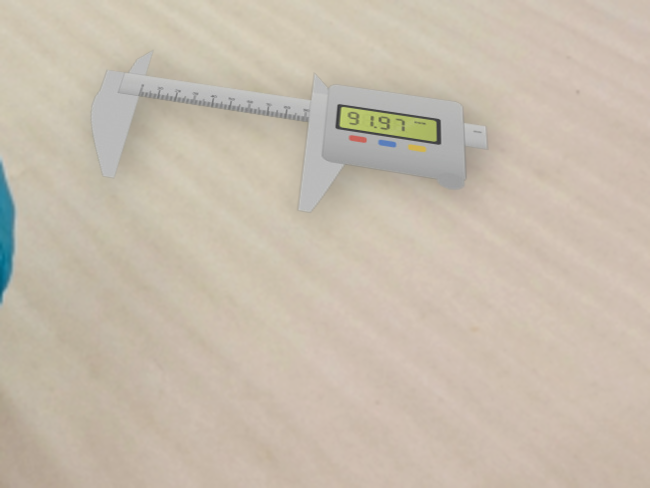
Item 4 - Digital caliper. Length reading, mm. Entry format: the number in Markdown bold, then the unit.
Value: **91.97** mm
